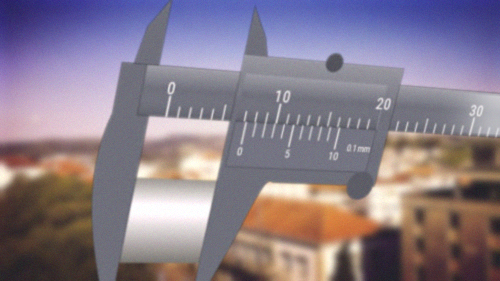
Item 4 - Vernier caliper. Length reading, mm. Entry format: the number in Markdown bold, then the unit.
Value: **7.2** mm
